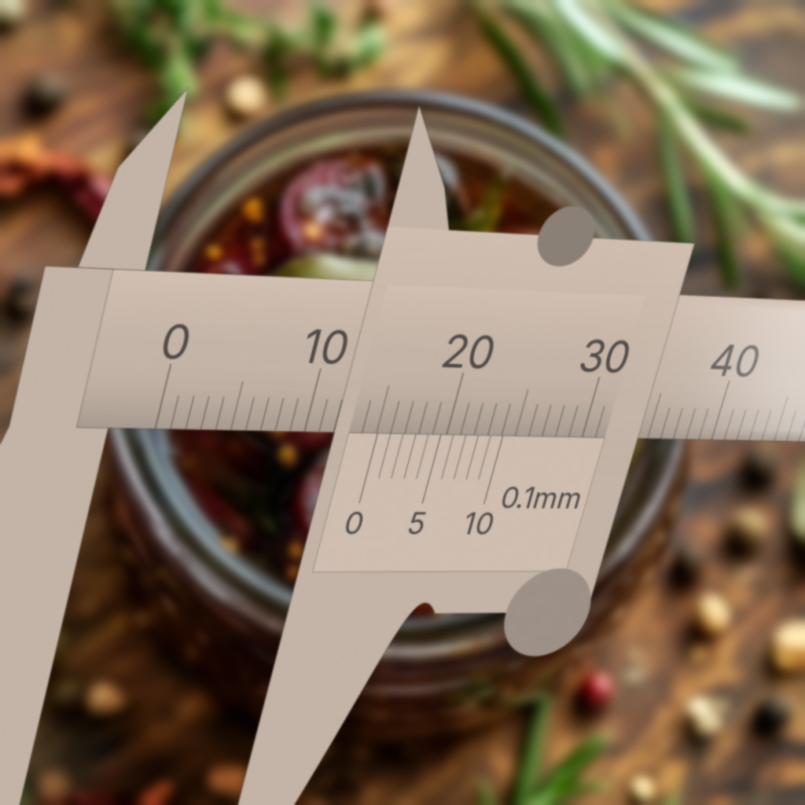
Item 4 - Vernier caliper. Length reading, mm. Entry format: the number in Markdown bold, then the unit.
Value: **15.1** mm
